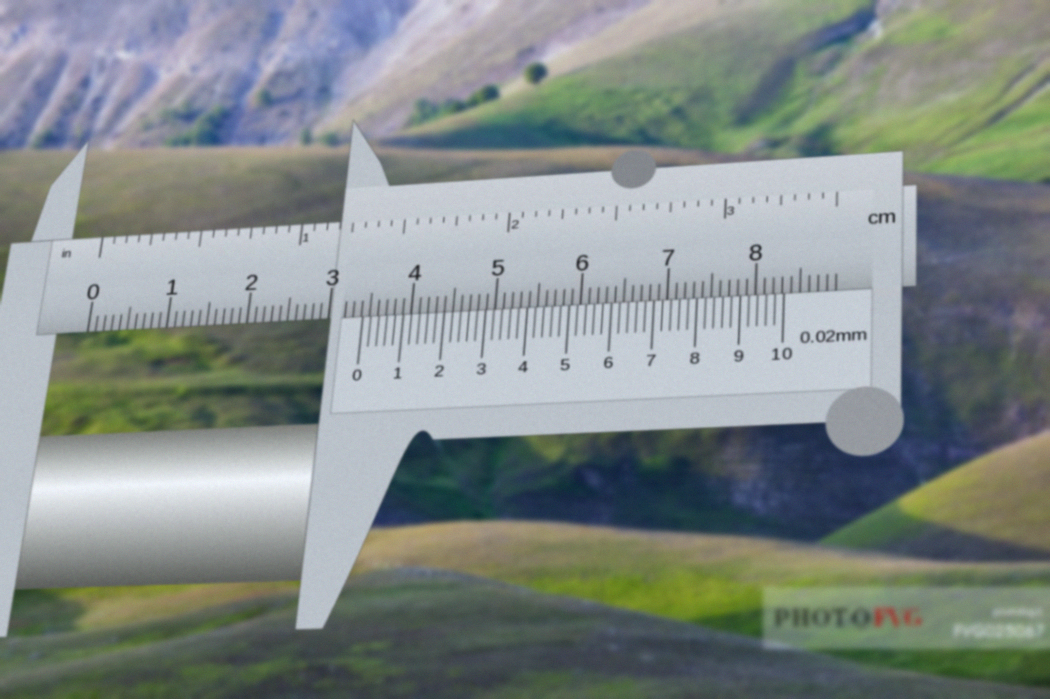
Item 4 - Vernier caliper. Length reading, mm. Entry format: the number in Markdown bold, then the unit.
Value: **34.2** mm
